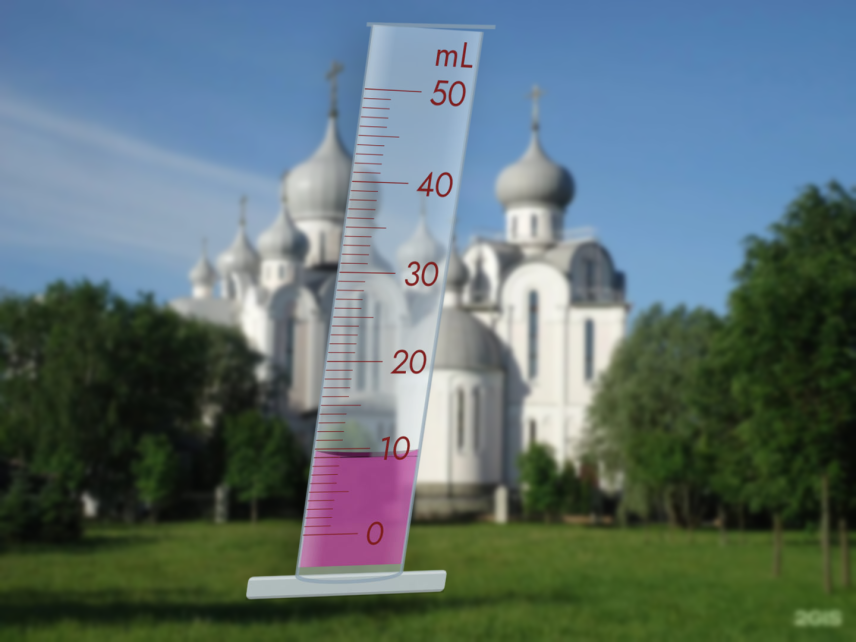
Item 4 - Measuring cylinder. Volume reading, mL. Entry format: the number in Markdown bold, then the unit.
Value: **9** mL
